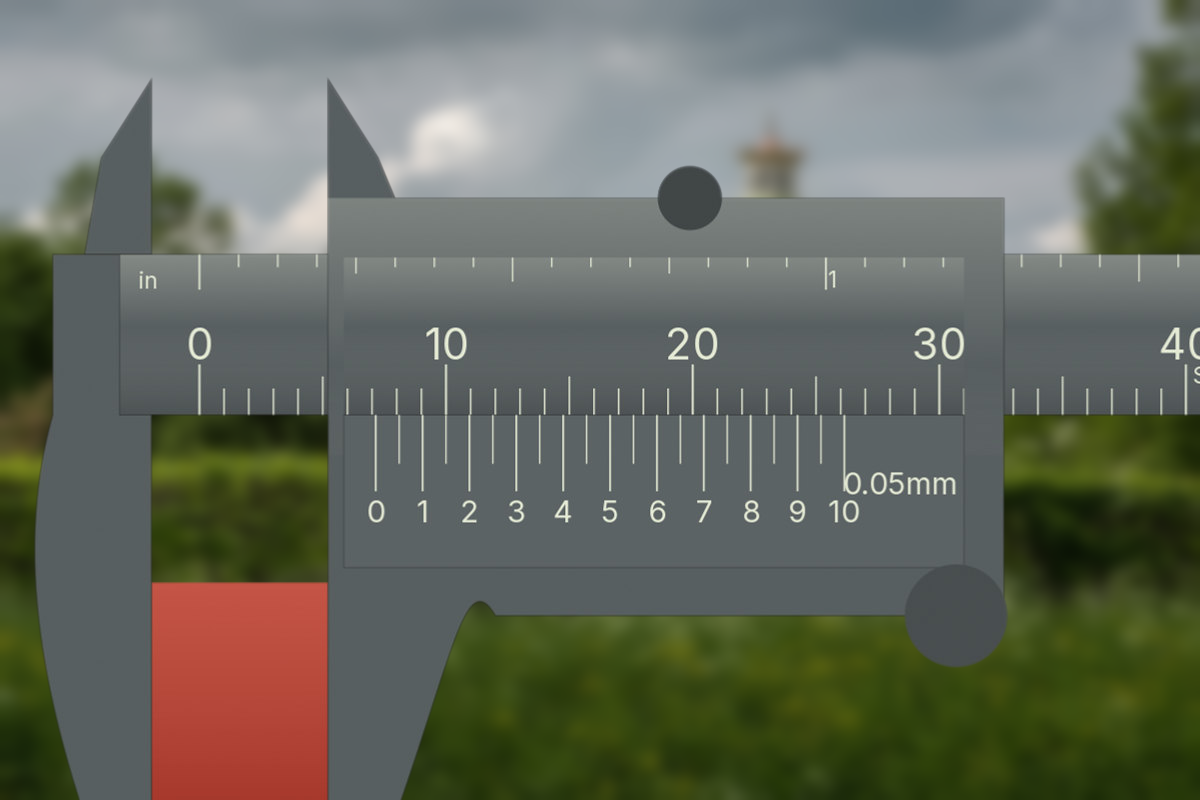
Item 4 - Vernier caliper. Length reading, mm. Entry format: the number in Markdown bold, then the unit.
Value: **7.15** mm
